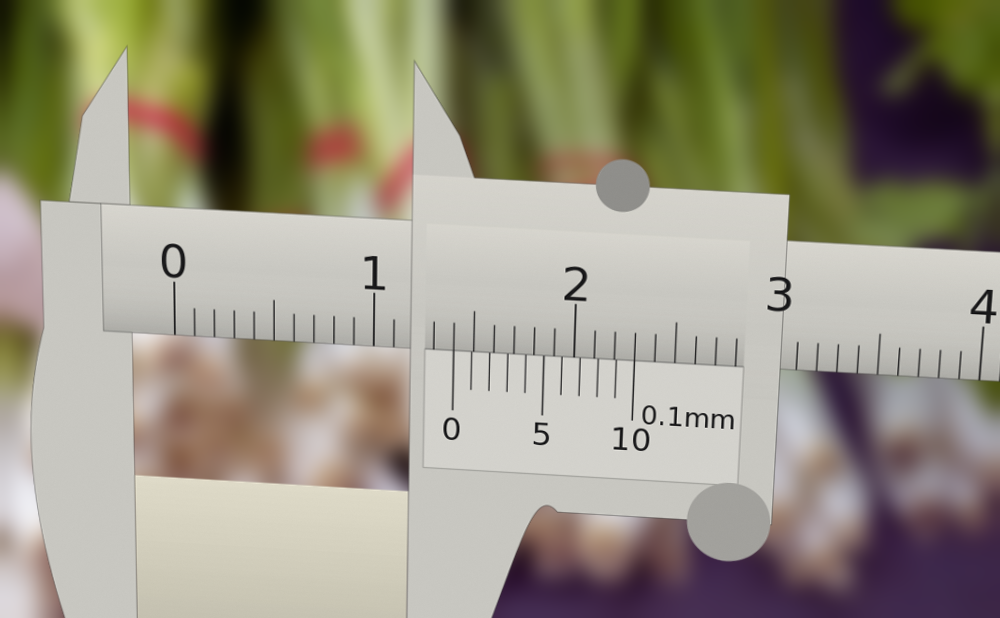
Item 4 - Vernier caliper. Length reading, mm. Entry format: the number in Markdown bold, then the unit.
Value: **14.0** mm
